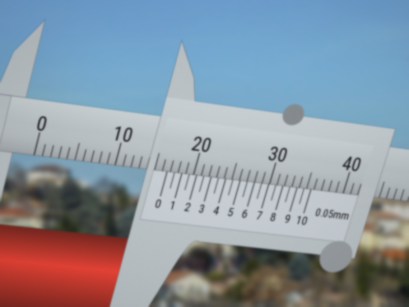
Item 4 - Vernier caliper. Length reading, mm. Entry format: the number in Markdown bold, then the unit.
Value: **16.6** mm
